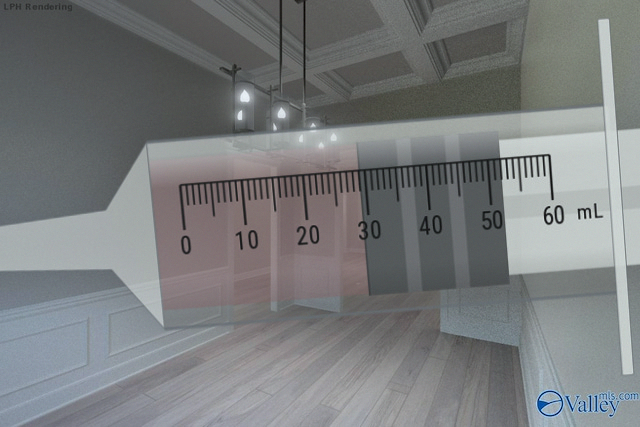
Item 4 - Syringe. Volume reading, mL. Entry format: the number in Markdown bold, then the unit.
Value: **29** mL
